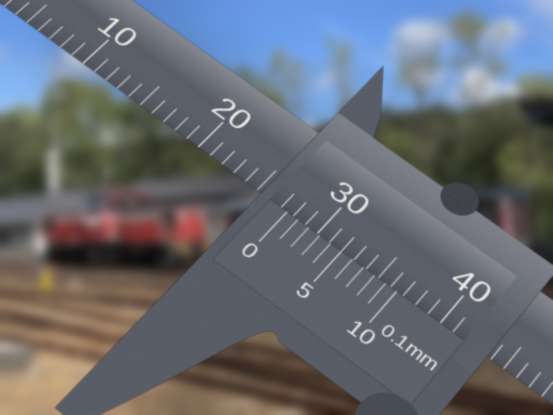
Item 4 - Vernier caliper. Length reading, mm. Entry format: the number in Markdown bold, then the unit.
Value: **27.5** mm
